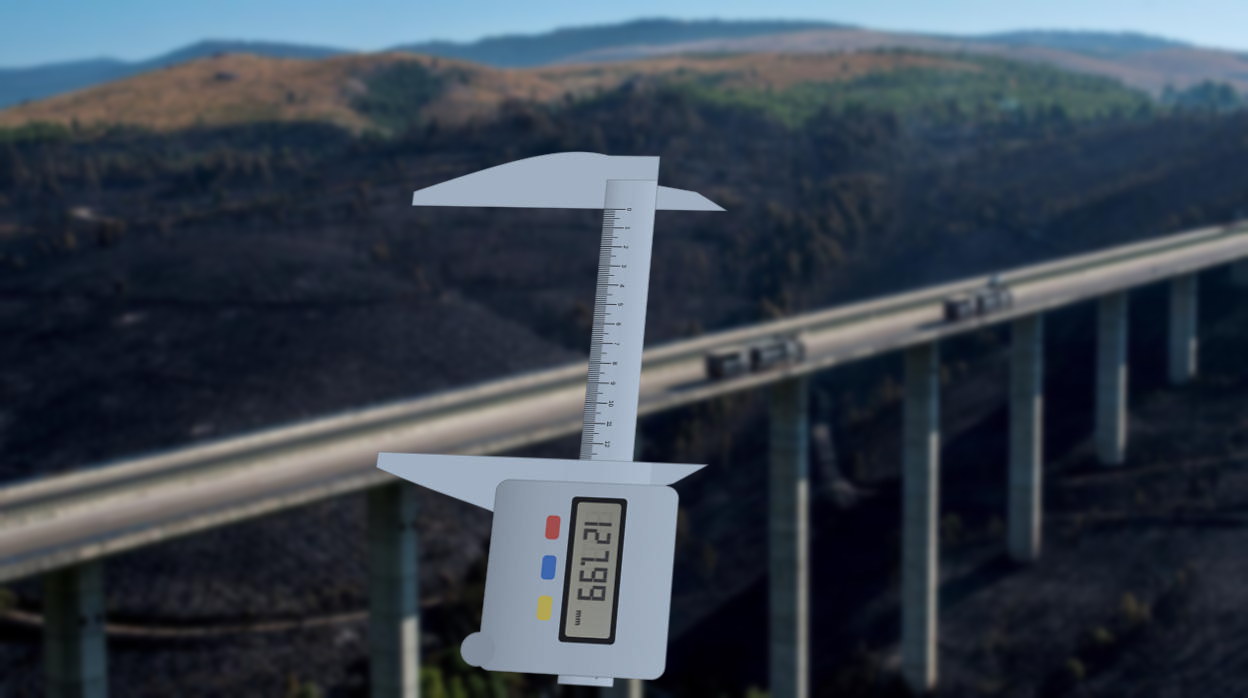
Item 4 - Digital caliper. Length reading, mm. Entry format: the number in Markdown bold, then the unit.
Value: **127.99** mm
